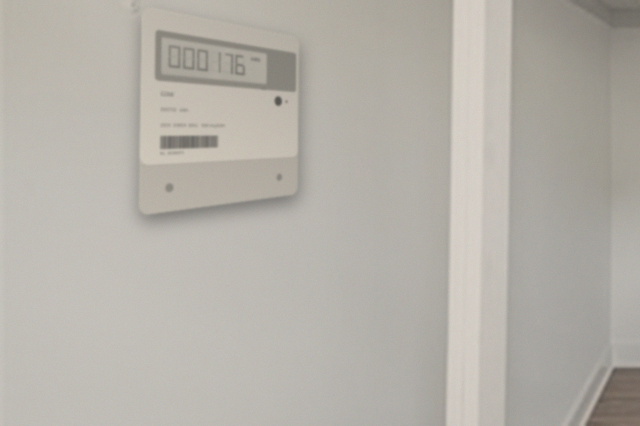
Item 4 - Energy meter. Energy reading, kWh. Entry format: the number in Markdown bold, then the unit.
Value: **176** kWh
